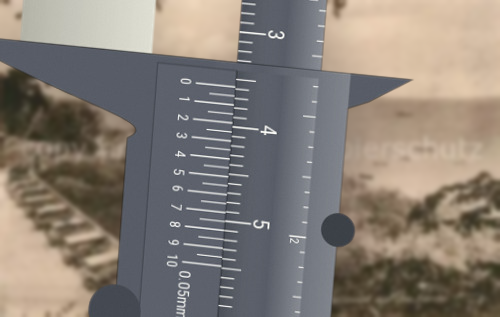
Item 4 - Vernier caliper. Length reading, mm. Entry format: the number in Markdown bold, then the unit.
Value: **35.8** mm
